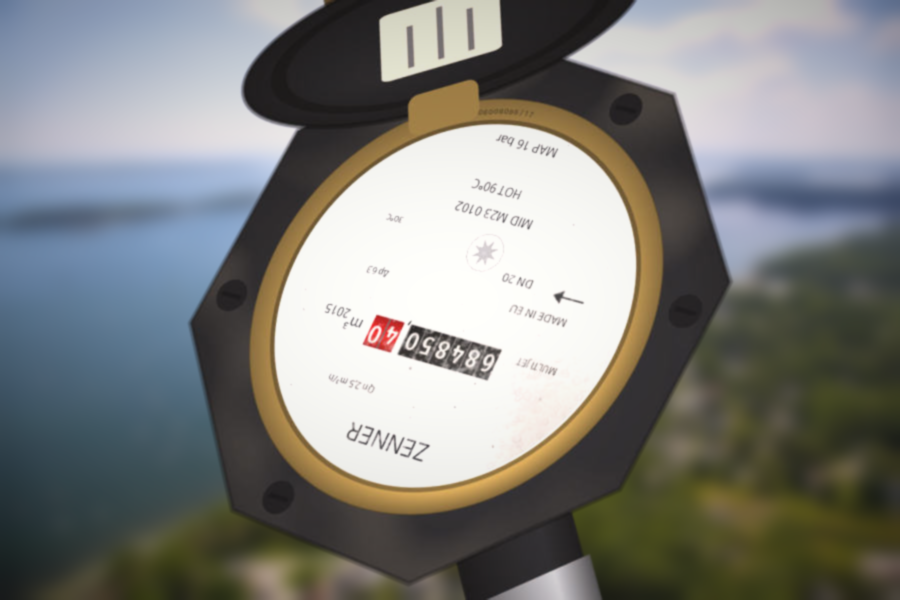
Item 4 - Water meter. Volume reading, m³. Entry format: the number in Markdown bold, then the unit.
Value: **684850.40** m³
